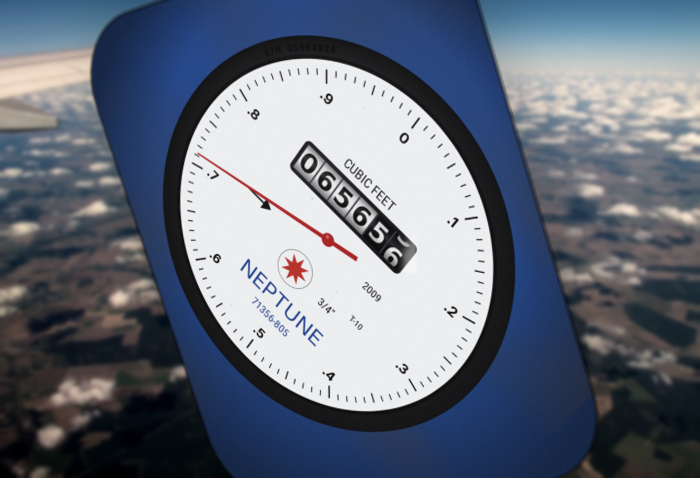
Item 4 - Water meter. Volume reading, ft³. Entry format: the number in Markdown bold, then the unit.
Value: **65655.71** ft³
